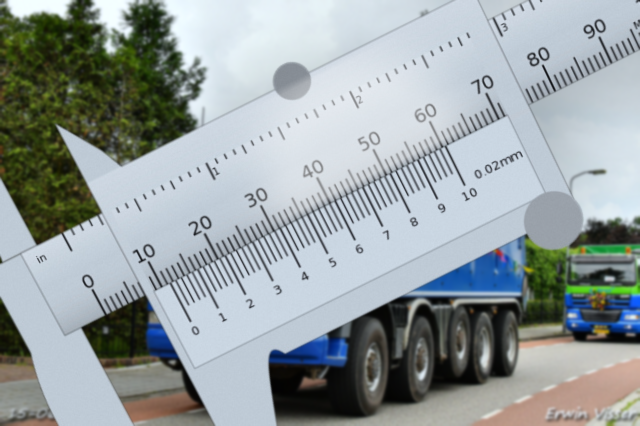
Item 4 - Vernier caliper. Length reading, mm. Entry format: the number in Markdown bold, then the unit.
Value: **11.5** mm
